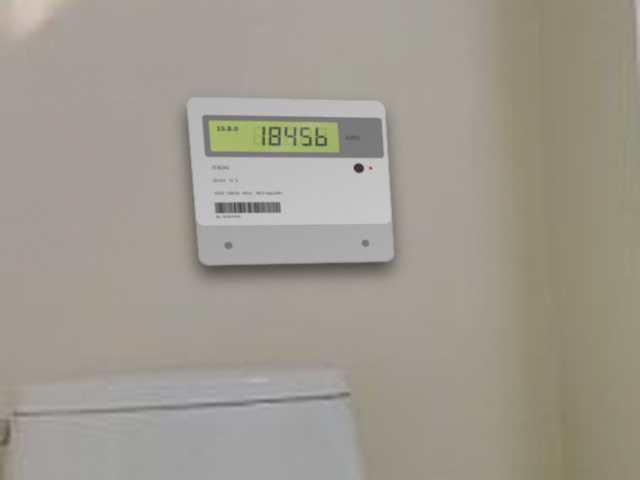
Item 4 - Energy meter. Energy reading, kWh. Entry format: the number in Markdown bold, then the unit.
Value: **18456** kWh
